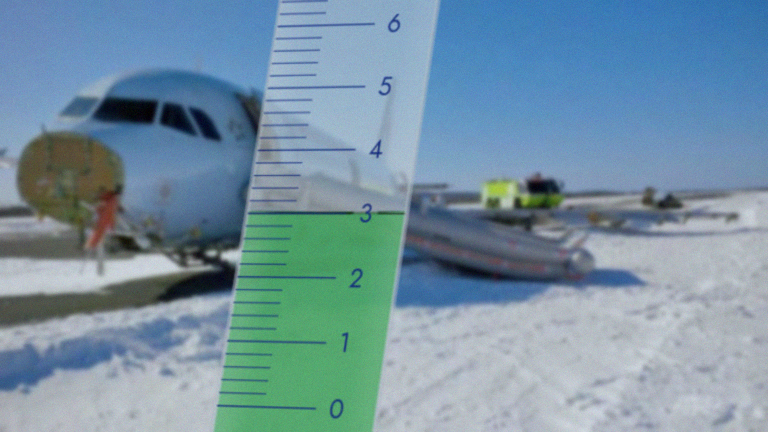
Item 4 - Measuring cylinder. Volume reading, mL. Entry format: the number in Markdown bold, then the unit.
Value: **3** mL
